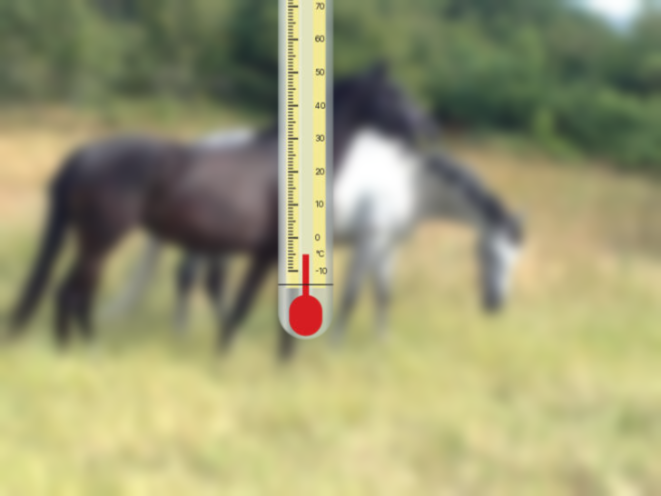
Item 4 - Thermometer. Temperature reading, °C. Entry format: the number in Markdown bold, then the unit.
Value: **-5** °C
